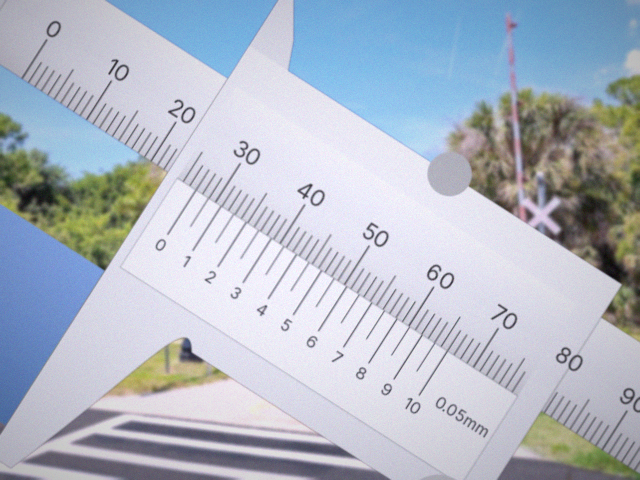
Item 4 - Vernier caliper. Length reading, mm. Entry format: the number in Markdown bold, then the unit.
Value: **27.0** mm
